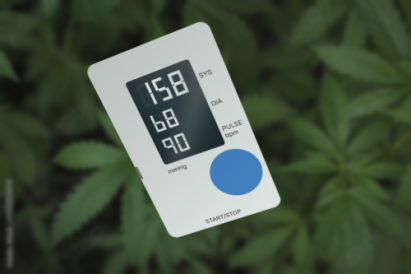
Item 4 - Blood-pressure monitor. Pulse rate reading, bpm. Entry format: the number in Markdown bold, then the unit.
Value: **90** bpm
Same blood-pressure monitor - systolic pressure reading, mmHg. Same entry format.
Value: **158** mmHg
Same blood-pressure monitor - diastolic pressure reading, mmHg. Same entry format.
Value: **68** mmHg
